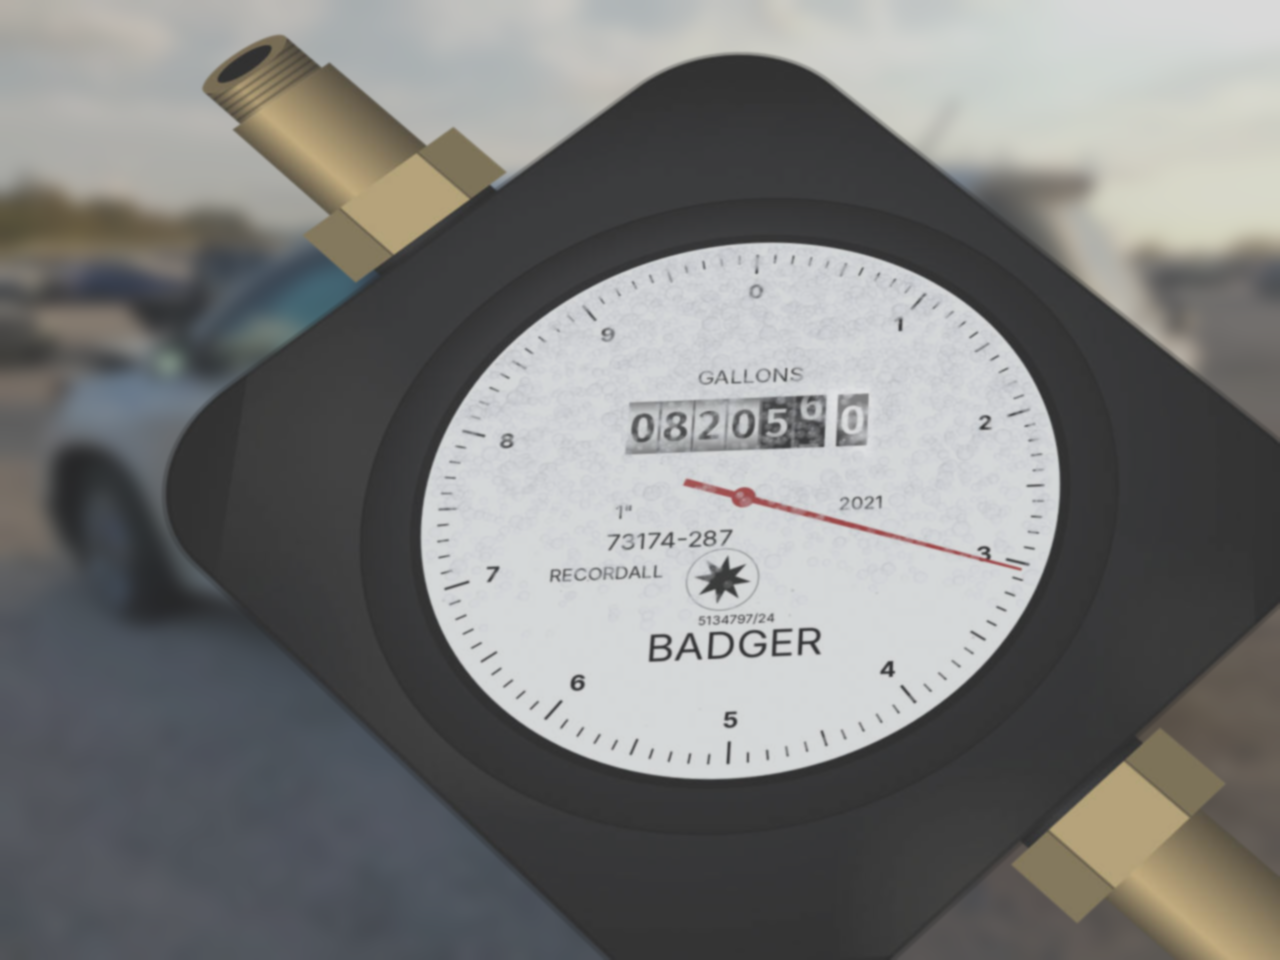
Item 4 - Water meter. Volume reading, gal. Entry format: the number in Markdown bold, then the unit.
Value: **820563.0** gal
